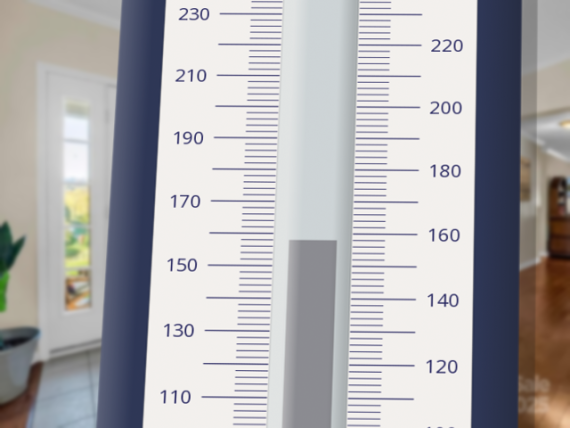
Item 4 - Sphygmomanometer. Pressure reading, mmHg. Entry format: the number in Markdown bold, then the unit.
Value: **158** mmHg
